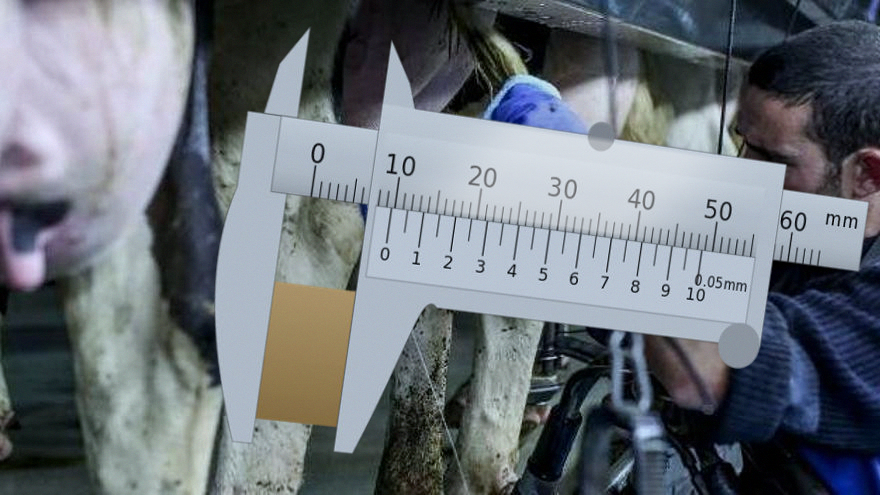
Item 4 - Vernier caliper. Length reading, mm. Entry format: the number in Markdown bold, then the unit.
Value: **9.6** mm
